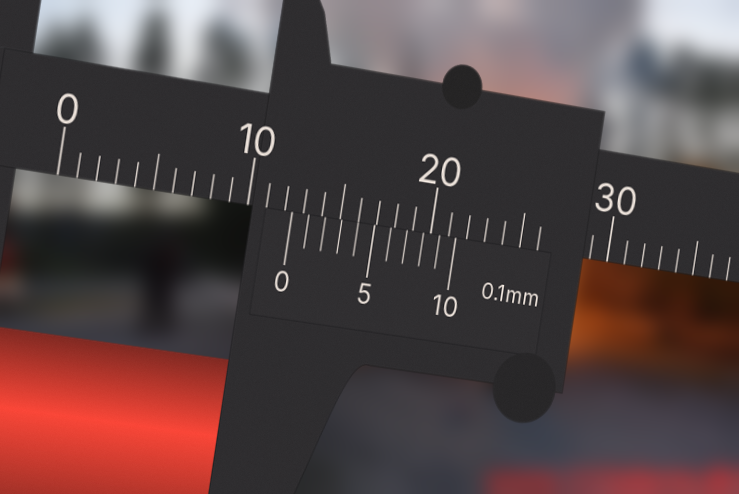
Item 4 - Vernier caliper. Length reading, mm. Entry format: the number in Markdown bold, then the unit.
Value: **12.4** mm
